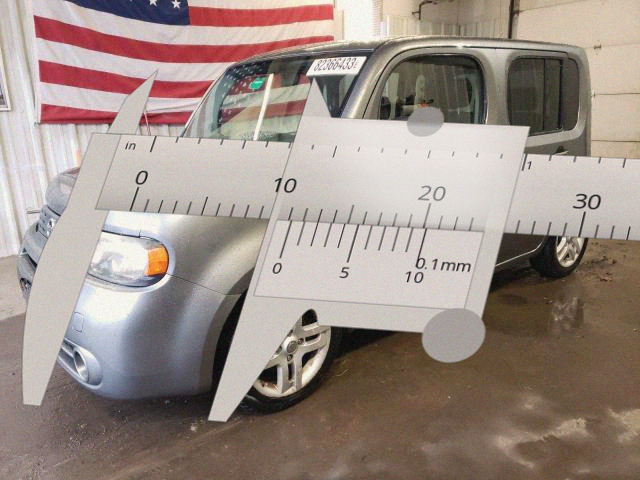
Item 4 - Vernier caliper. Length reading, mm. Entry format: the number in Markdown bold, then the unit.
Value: **11.2** mm
